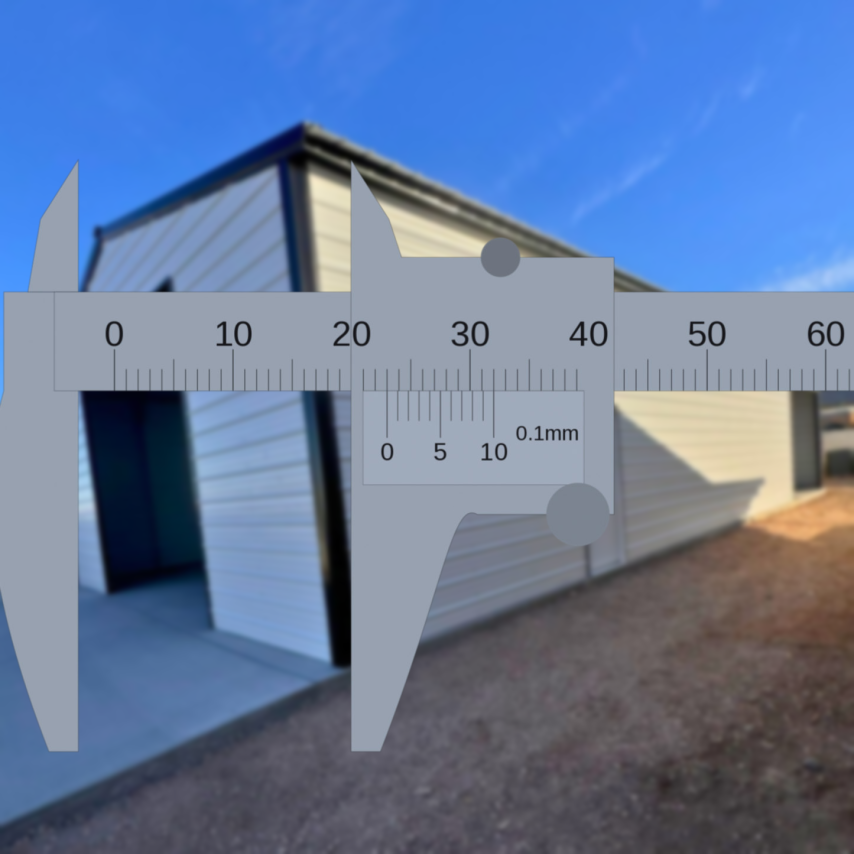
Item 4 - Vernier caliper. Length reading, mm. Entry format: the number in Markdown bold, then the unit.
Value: **23.0** mm
